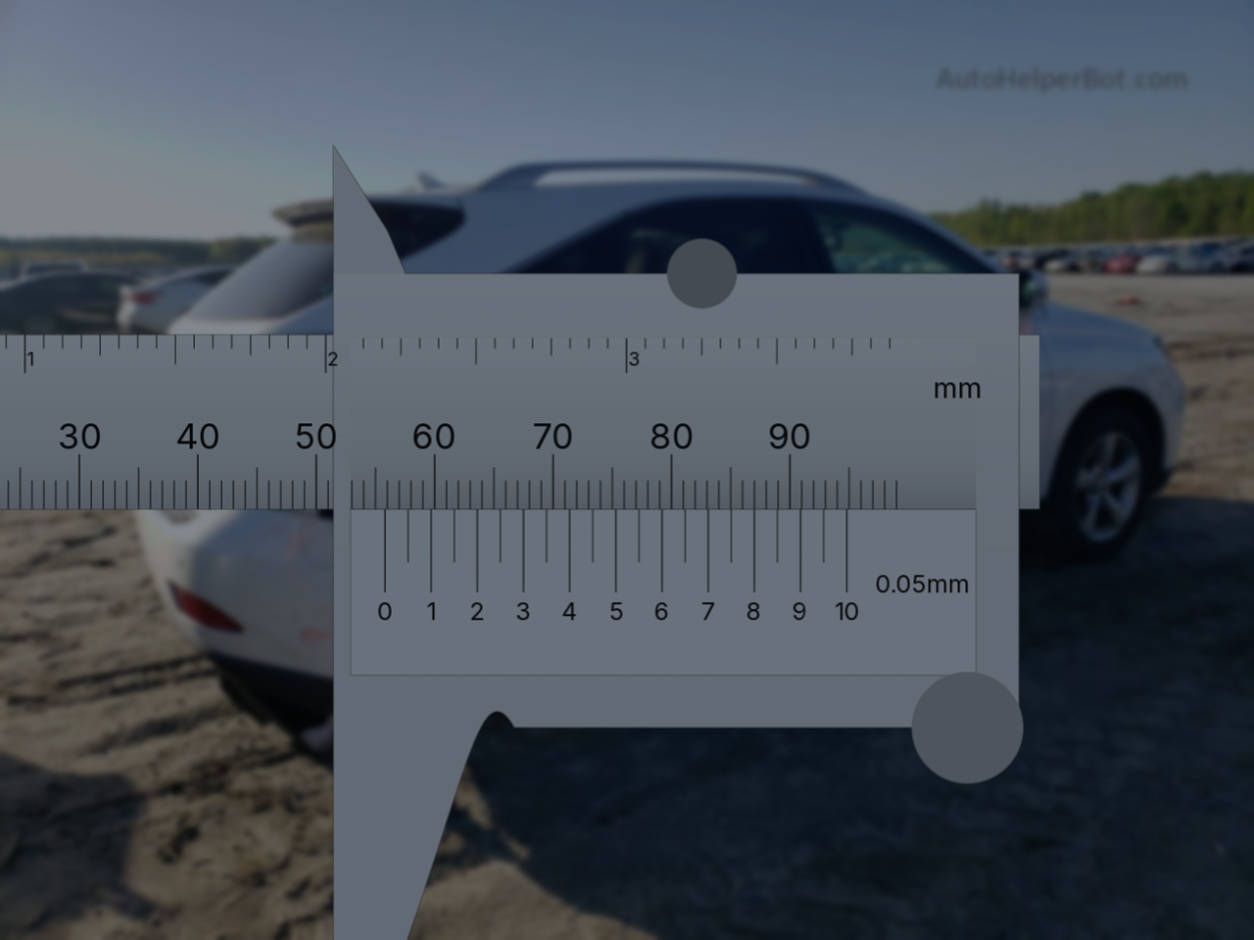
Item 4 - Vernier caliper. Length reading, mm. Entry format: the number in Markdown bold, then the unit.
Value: **55.8** mm
